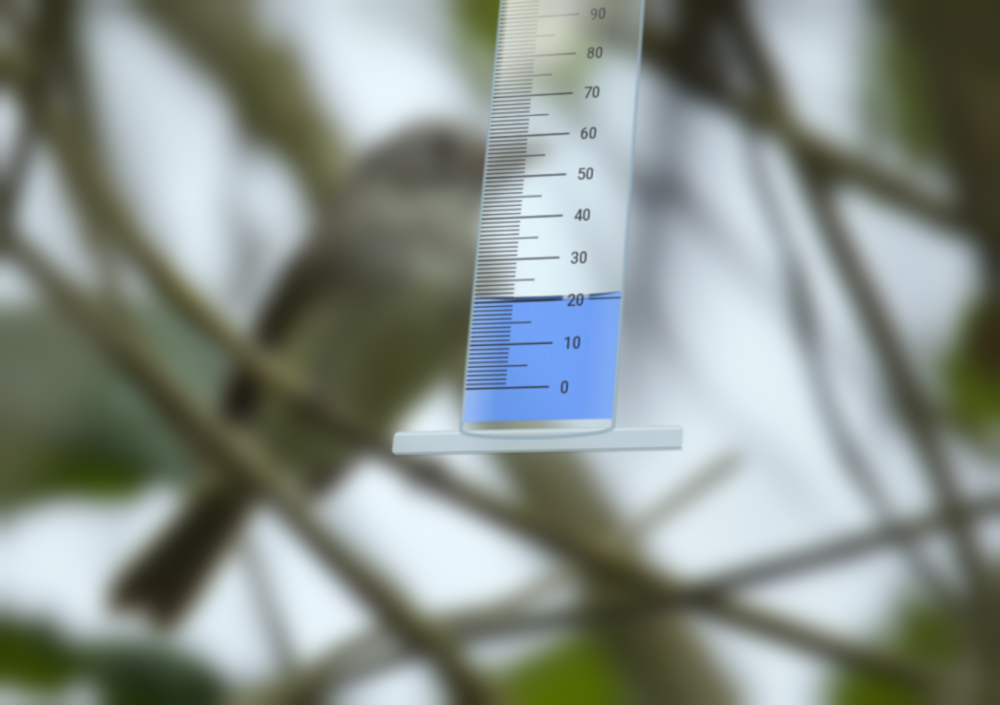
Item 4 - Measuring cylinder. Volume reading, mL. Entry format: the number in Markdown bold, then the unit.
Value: **20** mL
